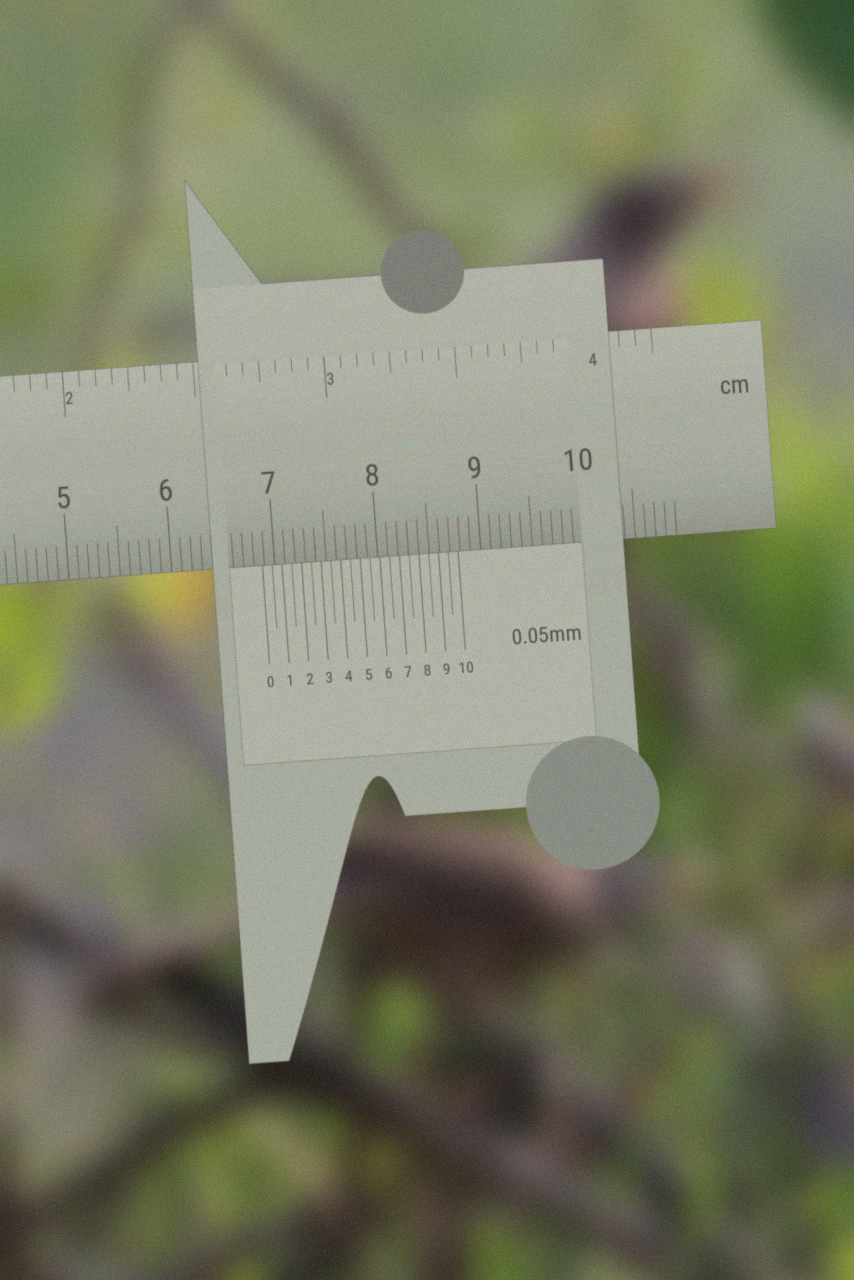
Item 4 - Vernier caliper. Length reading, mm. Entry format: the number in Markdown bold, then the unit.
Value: **68.8** mm
